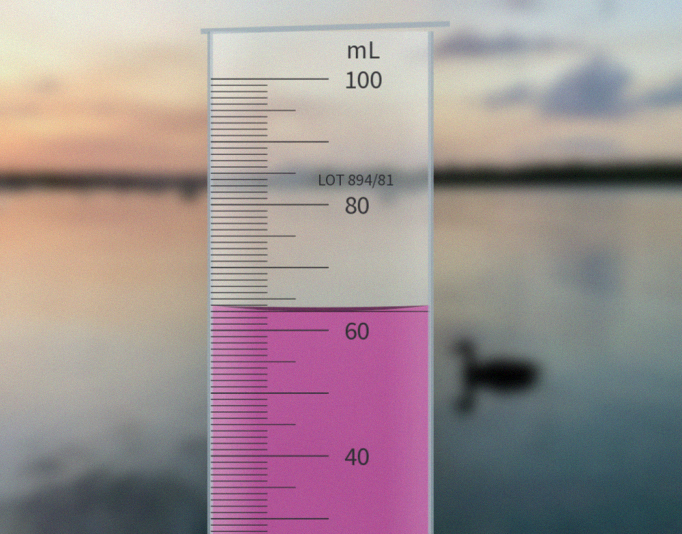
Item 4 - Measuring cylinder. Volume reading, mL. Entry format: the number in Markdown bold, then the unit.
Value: **63** mL
